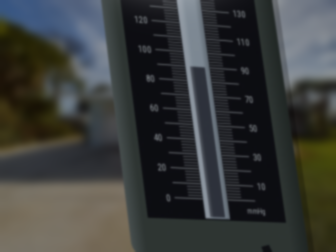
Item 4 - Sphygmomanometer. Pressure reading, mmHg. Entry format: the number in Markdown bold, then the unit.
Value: **90** mmHg
